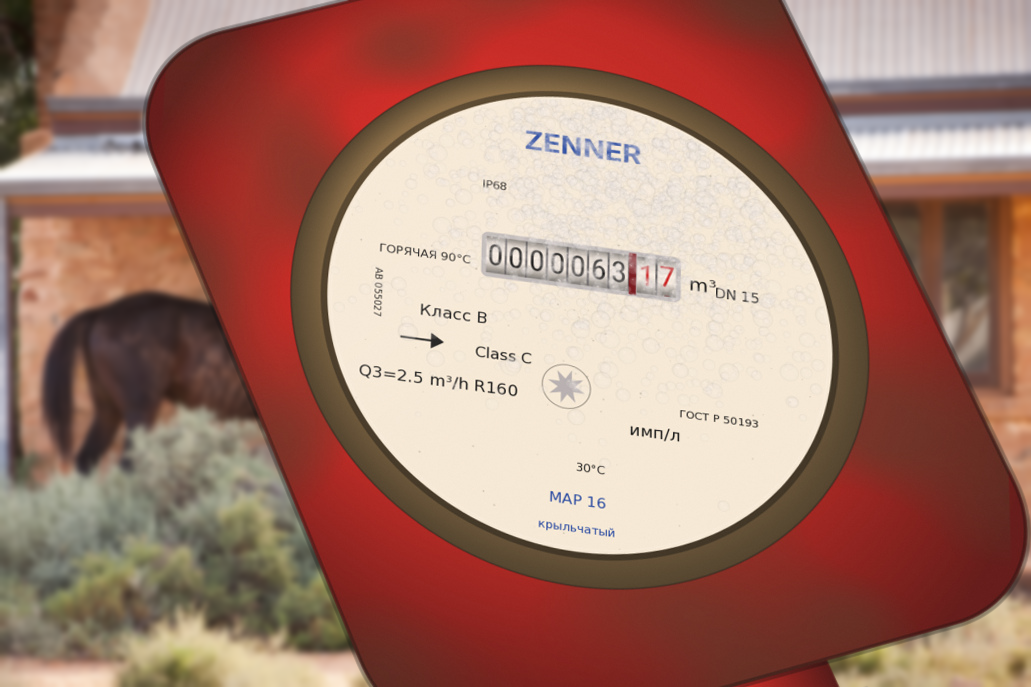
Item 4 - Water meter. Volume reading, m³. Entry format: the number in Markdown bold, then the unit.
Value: **63.17** m³
